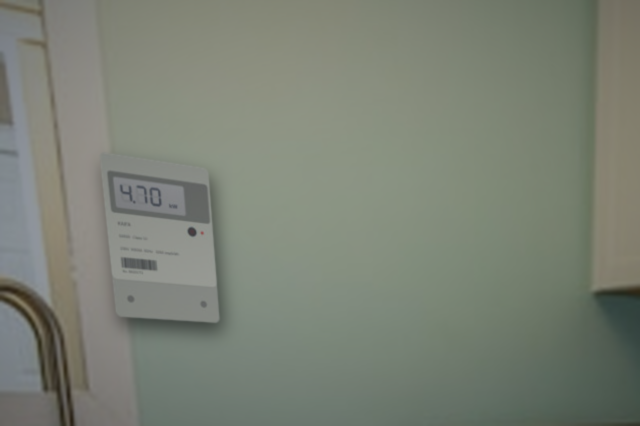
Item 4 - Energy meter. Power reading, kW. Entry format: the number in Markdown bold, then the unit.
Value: **4.70** kW
